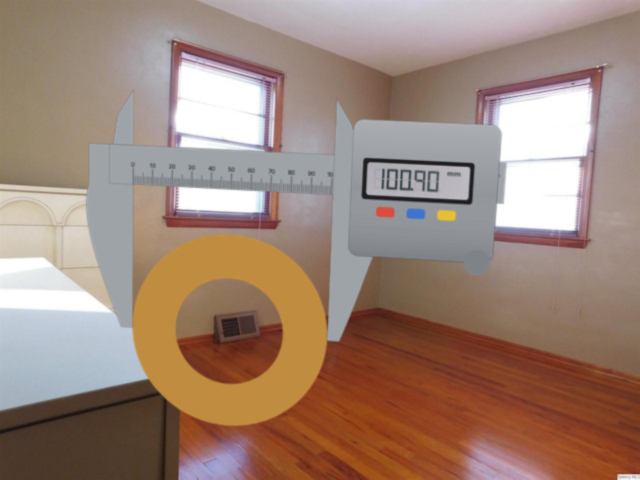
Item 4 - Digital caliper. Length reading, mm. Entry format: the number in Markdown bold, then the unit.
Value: **100.90** mm
